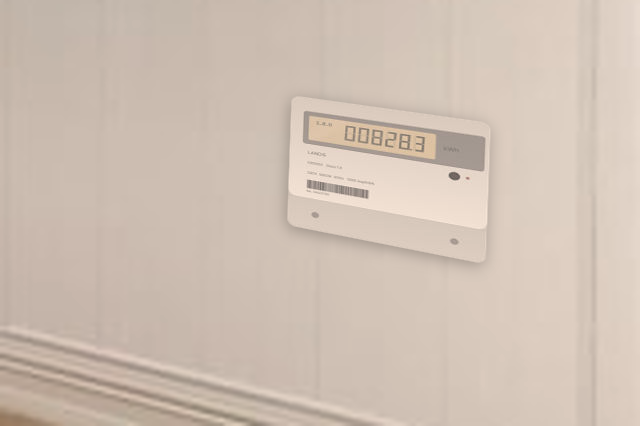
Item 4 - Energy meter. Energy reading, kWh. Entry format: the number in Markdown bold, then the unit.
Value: **828.3** kWh
